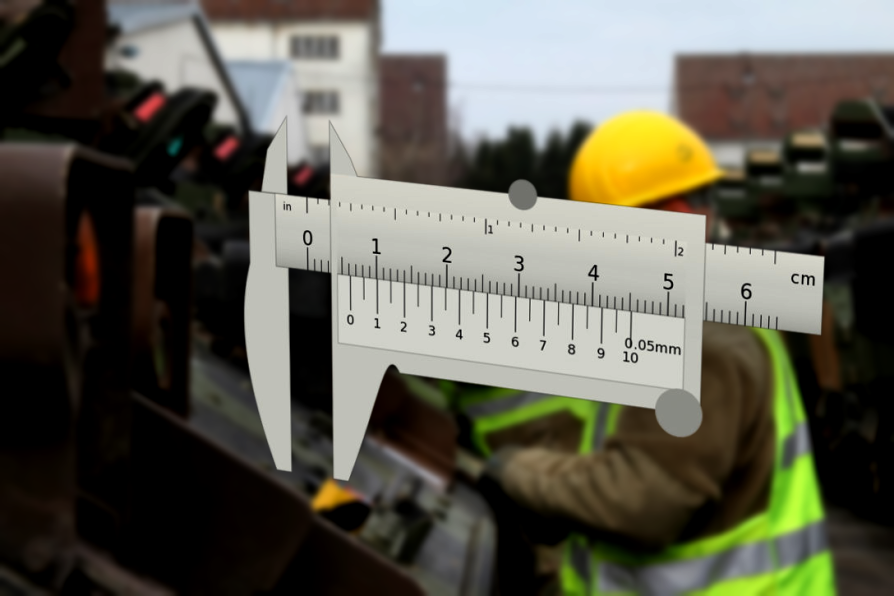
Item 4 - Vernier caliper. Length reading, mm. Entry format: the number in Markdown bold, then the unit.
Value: **6.2** mm
